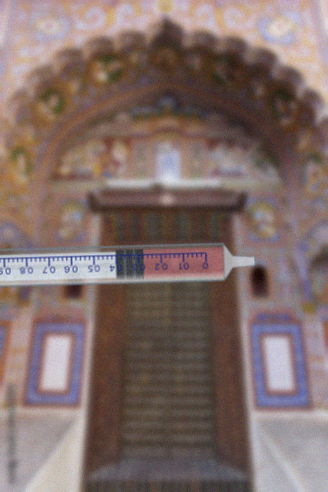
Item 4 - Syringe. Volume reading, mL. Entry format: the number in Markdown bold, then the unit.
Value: **0.28** mL
